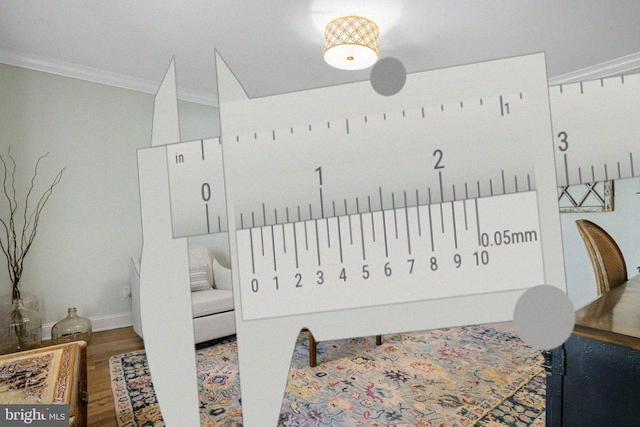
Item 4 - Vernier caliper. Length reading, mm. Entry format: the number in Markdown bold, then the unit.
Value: **3.7** mm
